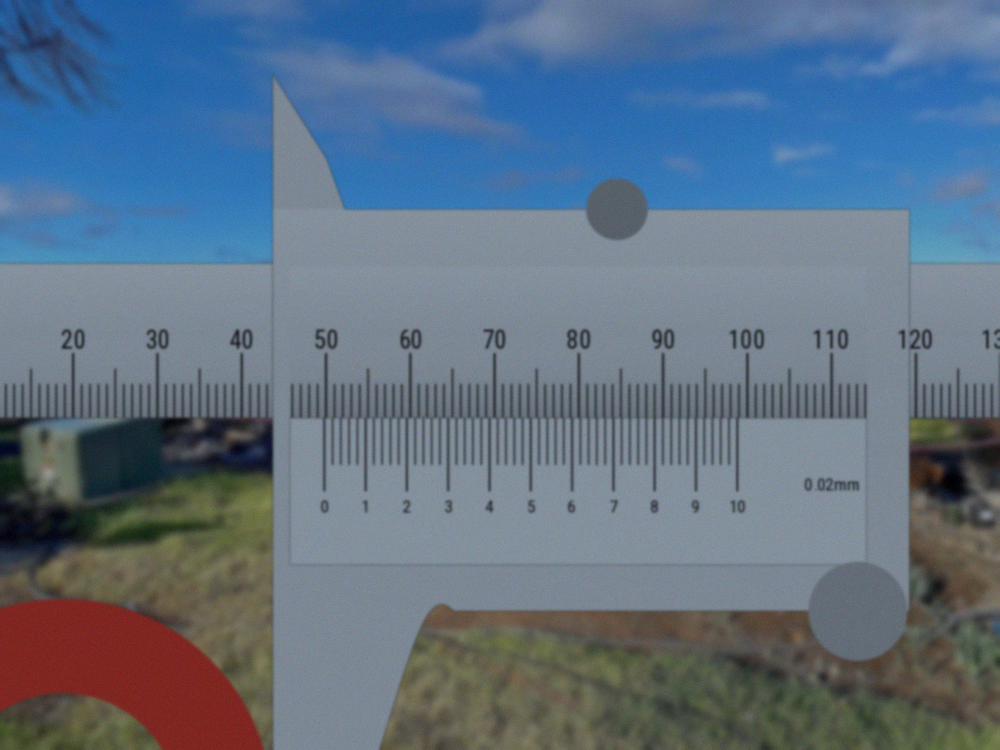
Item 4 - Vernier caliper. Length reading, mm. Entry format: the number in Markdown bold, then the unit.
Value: **49.8** mm
